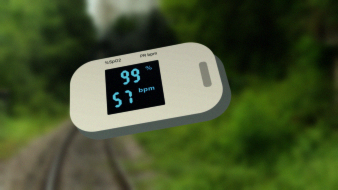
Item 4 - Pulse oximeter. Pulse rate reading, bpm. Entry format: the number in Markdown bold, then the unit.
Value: **57** bpm
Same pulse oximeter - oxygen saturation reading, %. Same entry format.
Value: **99** %
